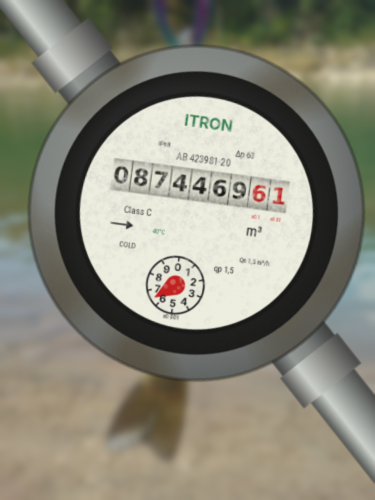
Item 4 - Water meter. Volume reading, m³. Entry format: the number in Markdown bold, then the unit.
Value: **874469.616** m³
